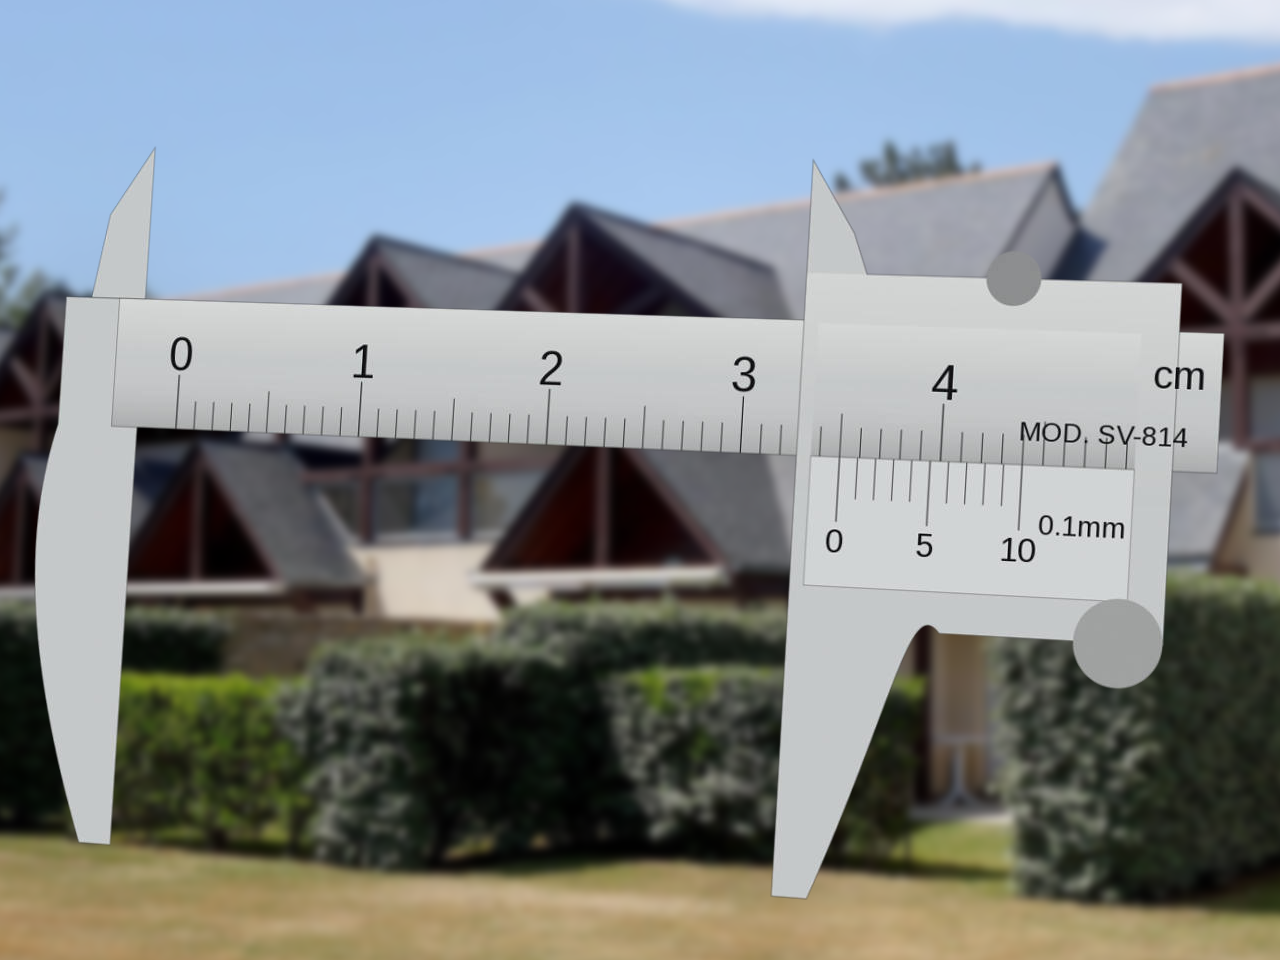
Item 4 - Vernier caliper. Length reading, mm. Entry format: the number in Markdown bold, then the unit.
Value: **35.0** mm
